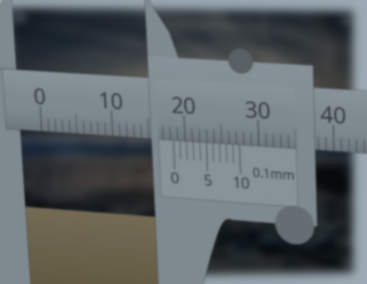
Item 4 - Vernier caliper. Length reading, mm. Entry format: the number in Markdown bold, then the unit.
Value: **18.4** mm
